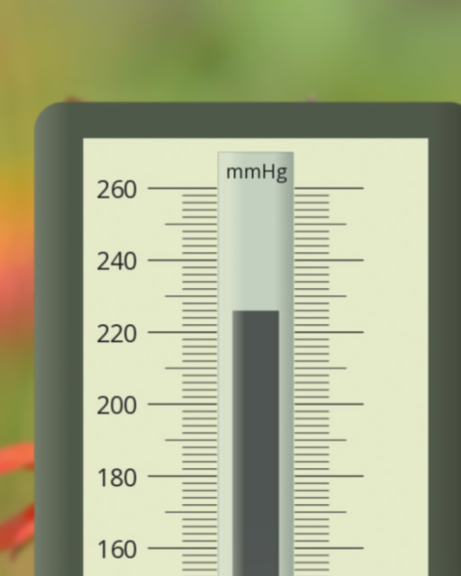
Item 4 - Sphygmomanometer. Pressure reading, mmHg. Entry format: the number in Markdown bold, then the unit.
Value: **226** mmHg
